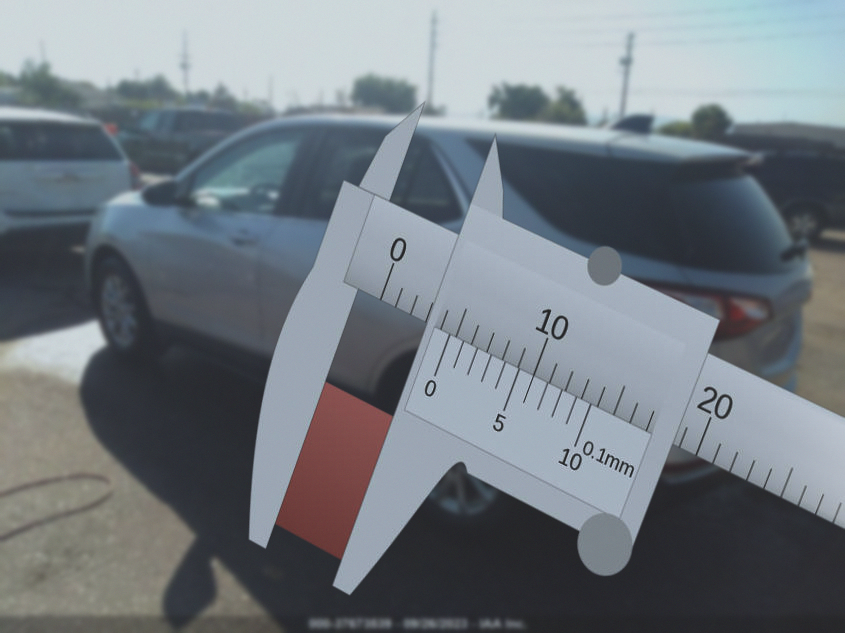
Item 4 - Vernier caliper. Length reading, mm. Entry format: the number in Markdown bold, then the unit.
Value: **4.6** mm
